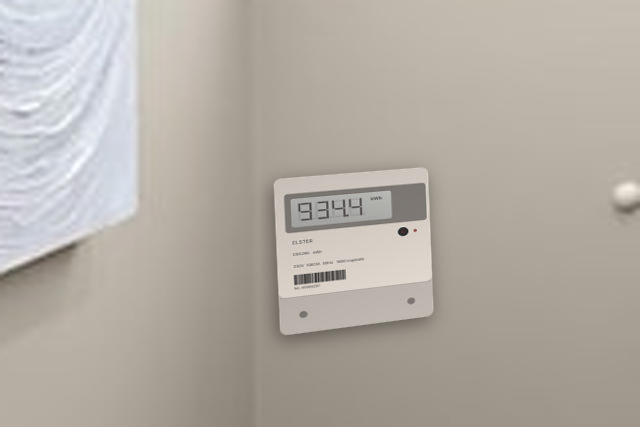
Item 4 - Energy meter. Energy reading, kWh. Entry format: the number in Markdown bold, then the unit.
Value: **934.4** kWh
